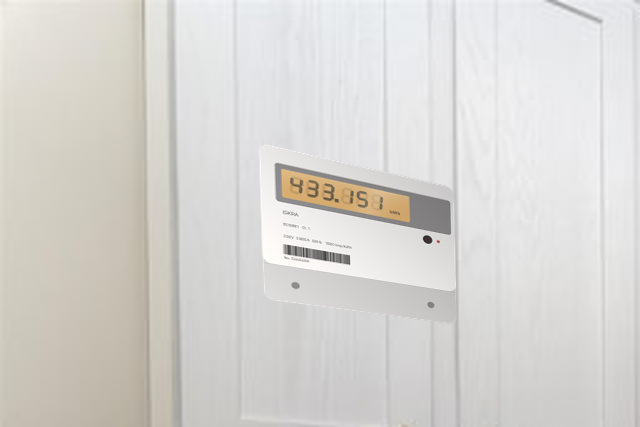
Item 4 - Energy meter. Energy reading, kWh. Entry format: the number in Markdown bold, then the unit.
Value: **433.151** kWh
